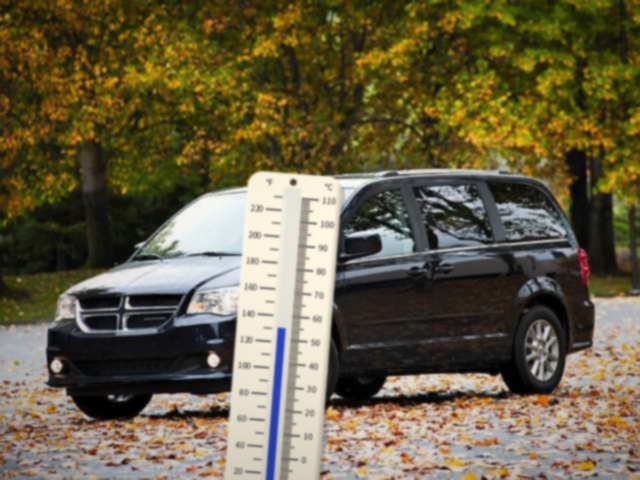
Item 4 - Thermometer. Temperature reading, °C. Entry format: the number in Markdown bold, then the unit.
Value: **55** °C
